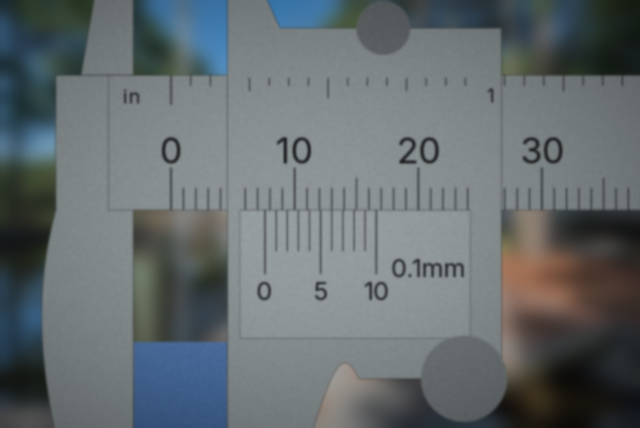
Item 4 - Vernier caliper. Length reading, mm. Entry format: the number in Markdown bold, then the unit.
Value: **7.6** mm
